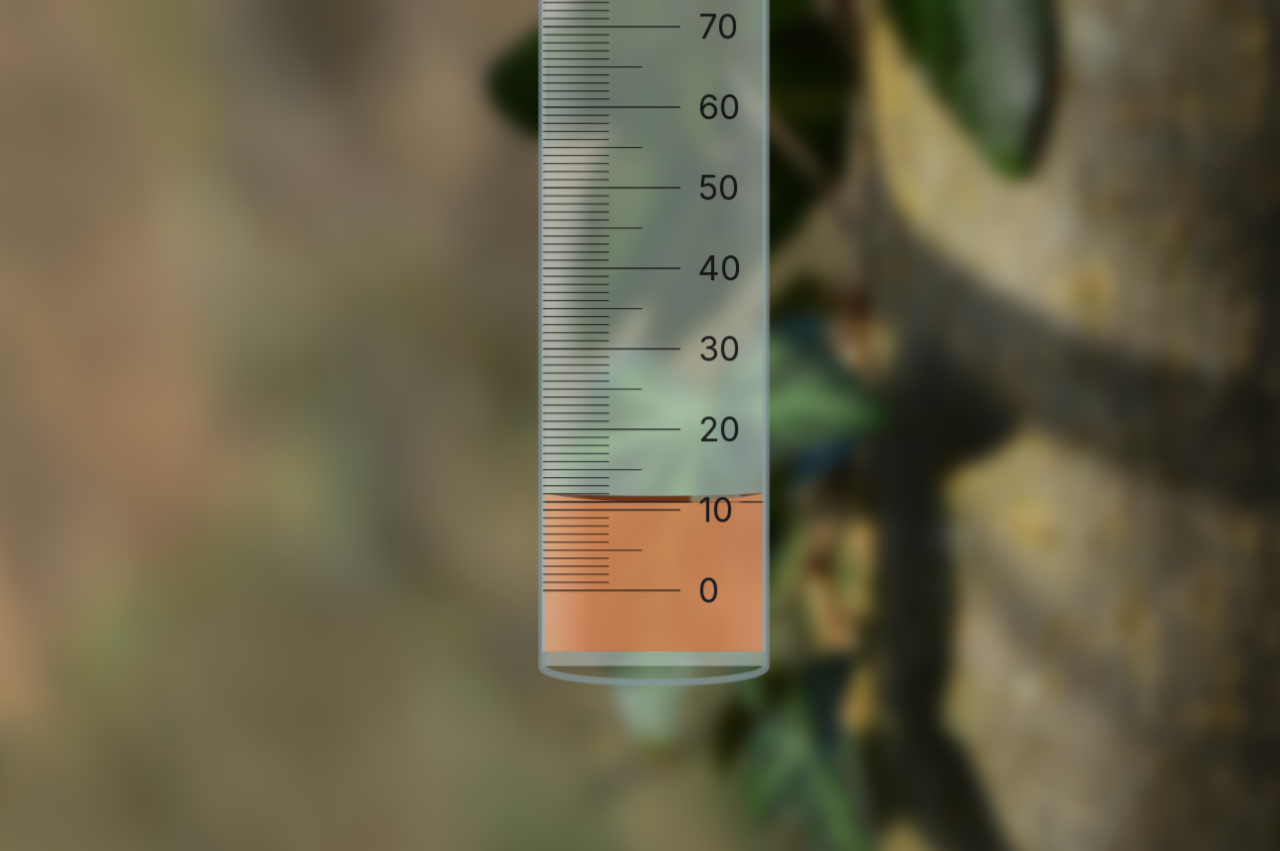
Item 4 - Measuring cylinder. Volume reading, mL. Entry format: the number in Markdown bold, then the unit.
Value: **11** mL
